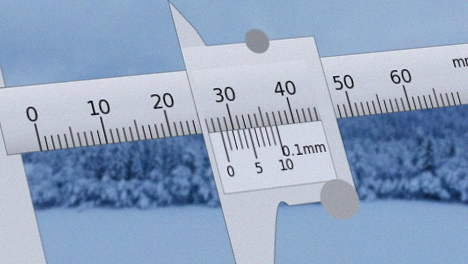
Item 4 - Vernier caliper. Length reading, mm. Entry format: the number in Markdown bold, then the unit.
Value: **28.0** mm
